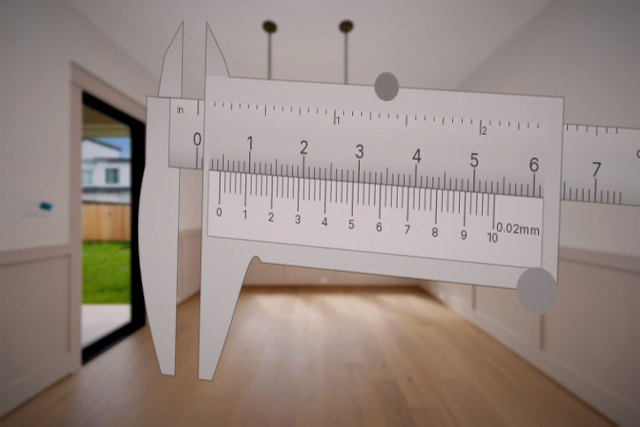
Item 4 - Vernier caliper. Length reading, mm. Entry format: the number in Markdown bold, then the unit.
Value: **4.5** mm
